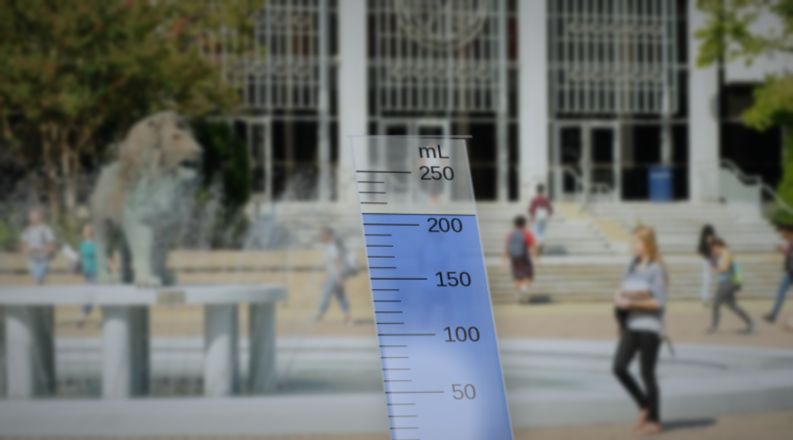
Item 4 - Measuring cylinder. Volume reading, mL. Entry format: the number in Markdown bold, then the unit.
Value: **210** mL
